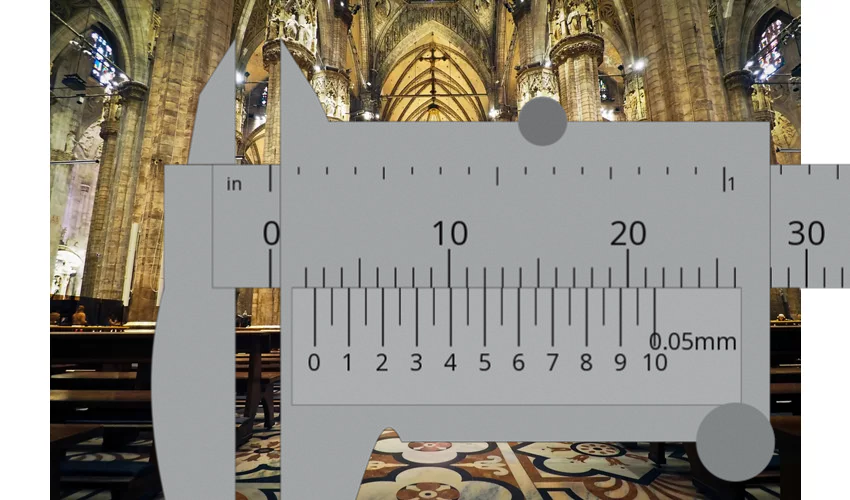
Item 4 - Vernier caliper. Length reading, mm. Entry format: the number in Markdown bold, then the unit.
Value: **2.5** mm
